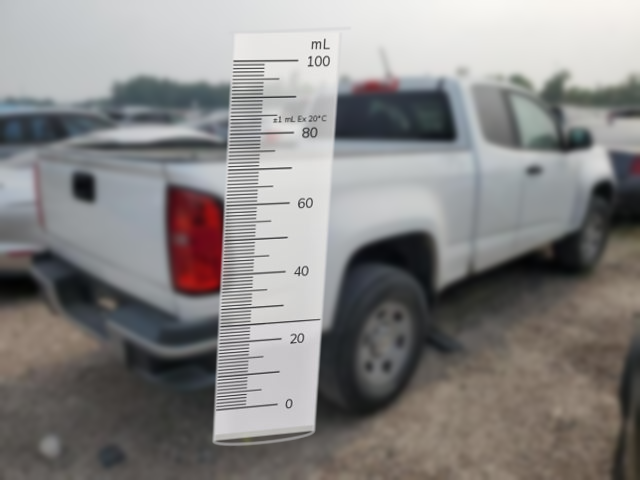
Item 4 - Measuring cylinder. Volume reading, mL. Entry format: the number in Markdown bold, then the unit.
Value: **25** mL
